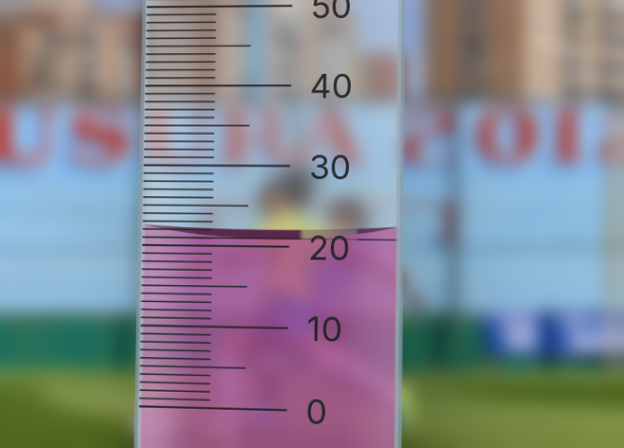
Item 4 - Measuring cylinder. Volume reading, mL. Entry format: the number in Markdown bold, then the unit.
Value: **21** mL
